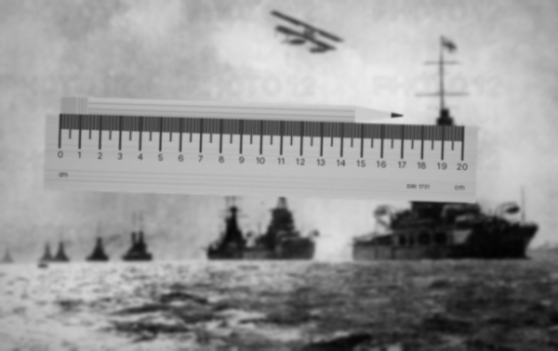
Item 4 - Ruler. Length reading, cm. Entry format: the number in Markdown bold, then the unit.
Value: **17** cm
